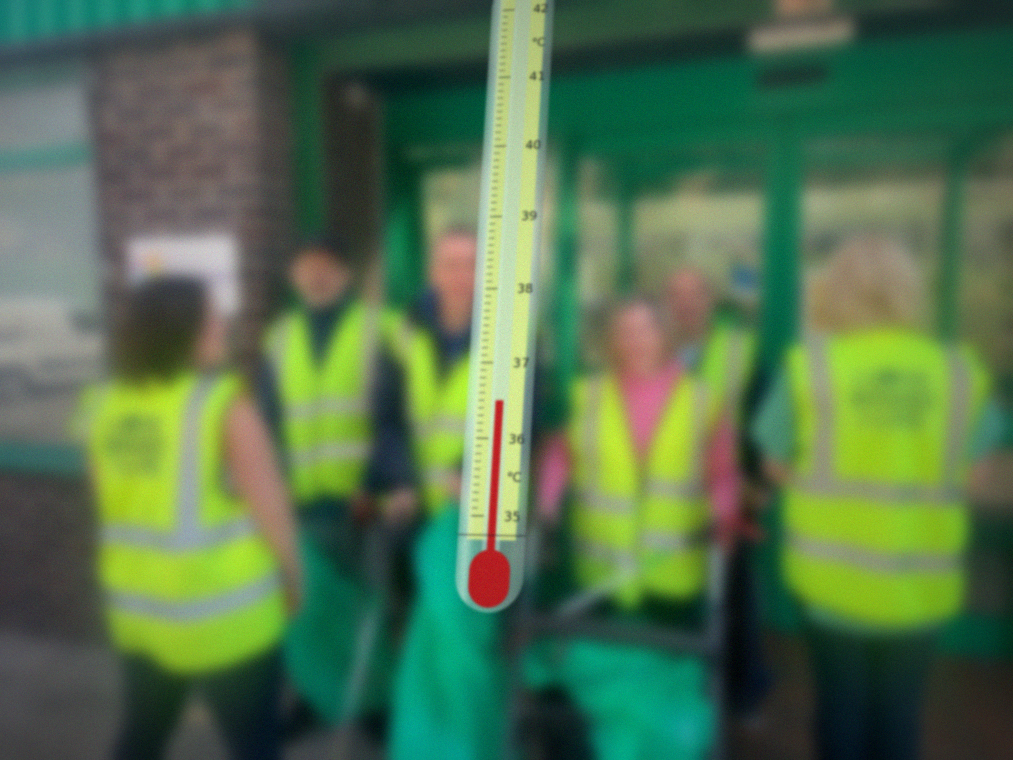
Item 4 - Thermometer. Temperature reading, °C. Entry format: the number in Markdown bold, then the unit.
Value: **36.5** °C
